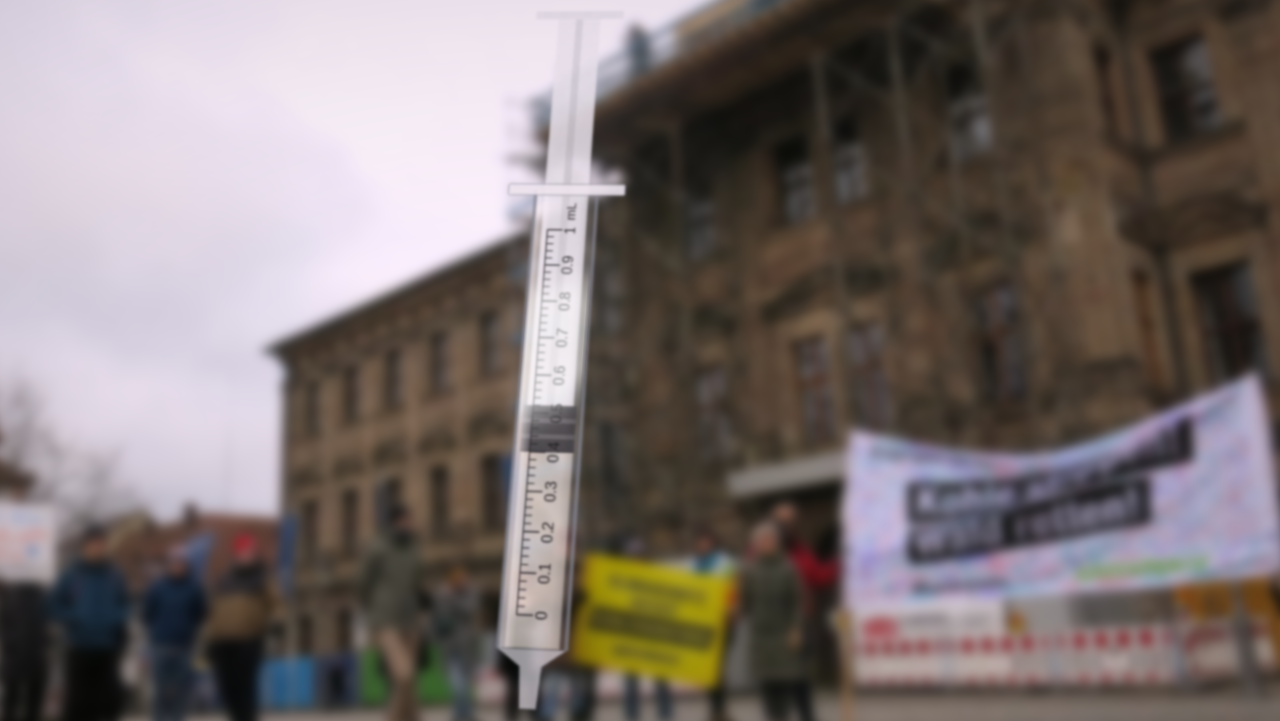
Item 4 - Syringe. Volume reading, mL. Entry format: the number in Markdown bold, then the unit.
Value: **0.4** mL
